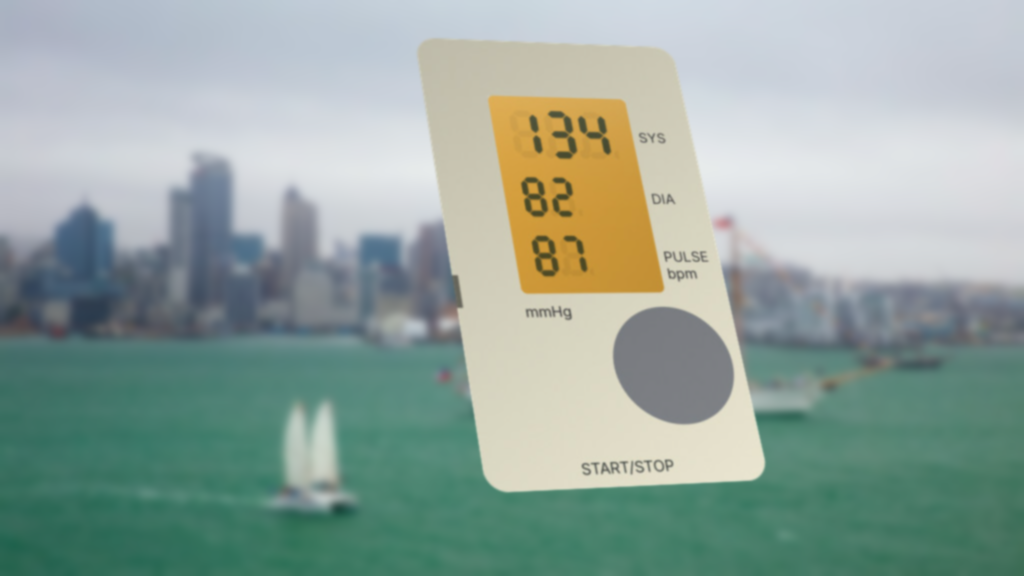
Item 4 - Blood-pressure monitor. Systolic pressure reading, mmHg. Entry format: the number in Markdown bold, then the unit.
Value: **134** mmHg
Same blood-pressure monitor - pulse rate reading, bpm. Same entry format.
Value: **87** bpm
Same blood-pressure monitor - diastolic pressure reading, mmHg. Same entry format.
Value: **82** mmHg
